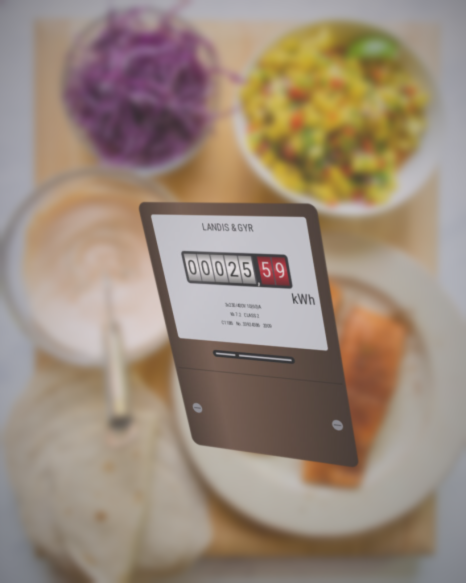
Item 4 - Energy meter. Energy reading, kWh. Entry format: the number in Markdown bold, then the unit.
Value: **25.59** kWh
